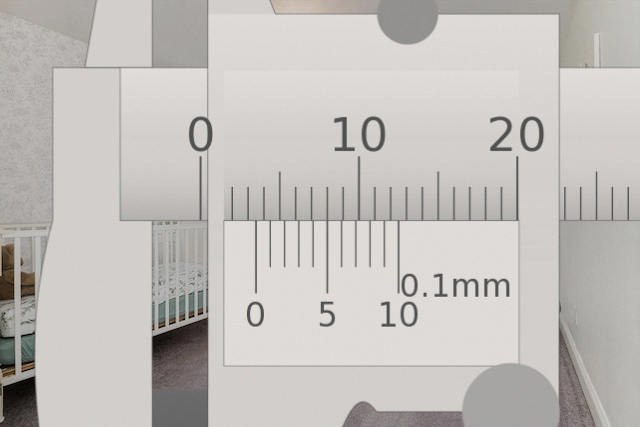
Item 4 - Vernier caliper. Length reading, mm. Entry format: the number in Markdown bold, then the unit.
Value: **3.5** mm
